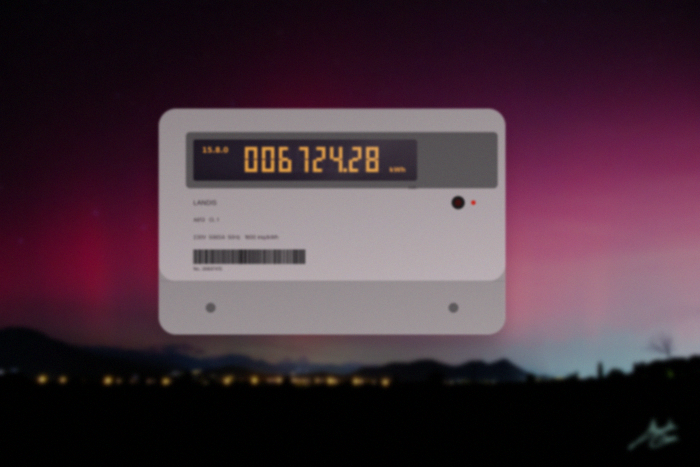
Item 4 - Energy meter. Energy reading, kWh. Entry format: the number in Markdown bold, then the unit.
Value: **6724.28** kWh
